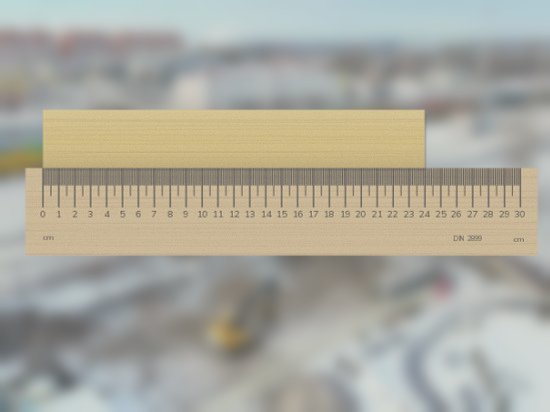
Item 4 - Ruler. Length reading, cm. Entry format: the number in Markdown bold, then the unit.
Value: **24** cm
